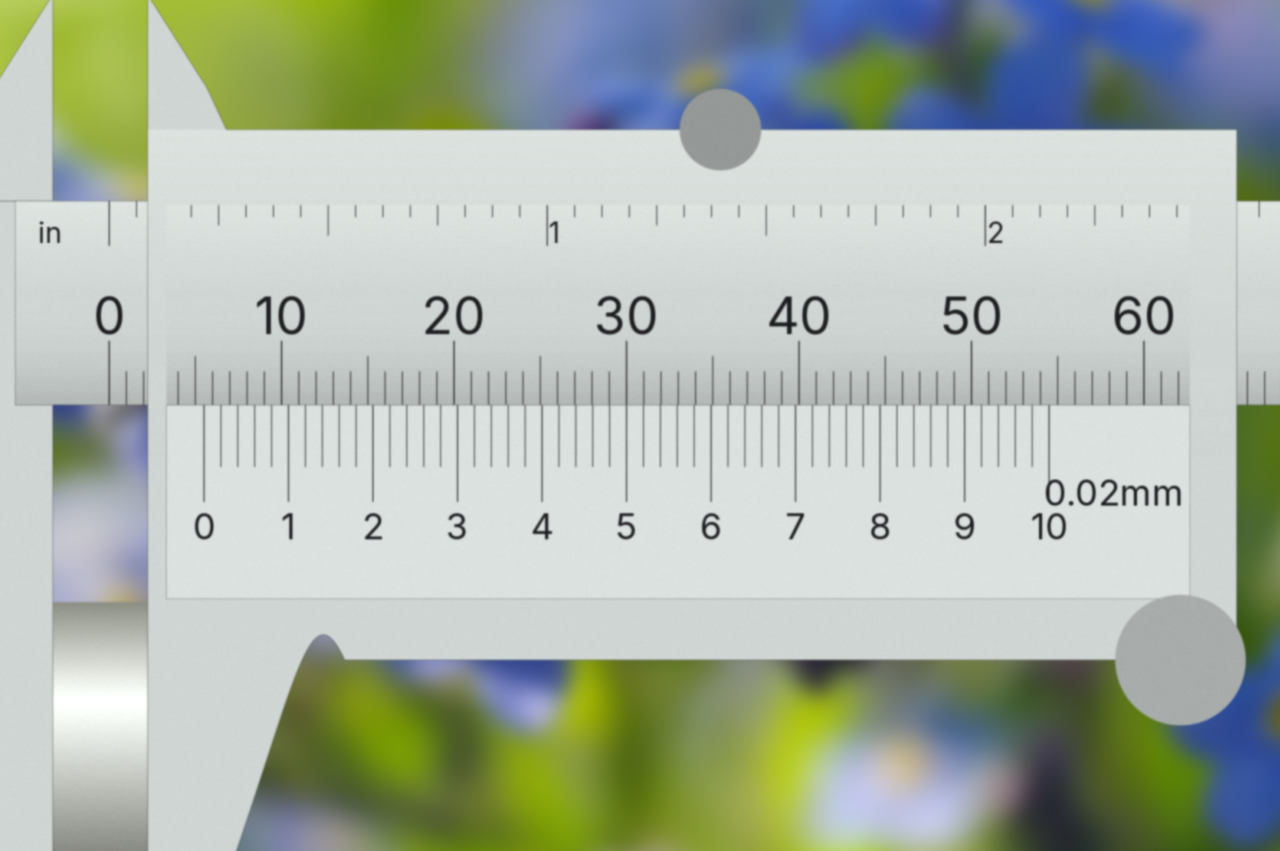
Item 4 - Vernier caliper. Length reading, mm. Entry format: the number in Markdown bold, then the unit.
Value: **5.5** mm
